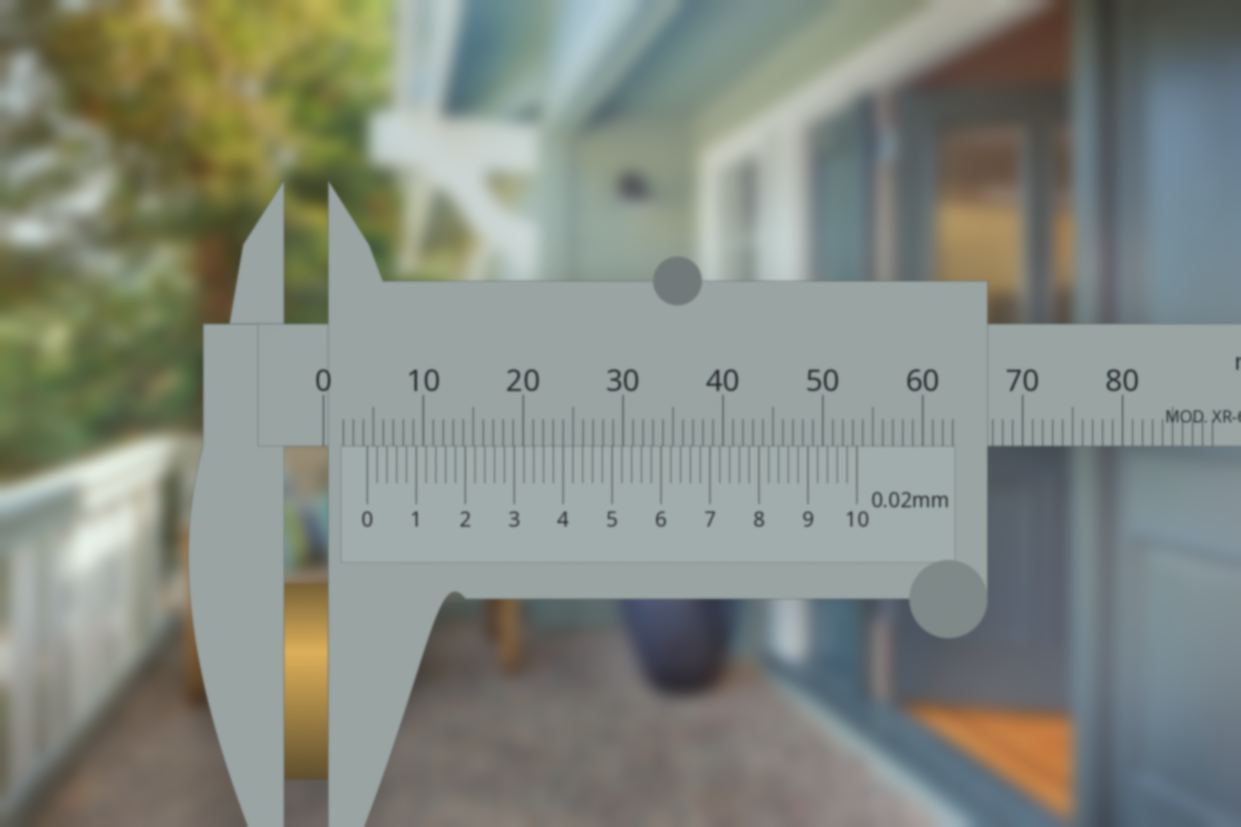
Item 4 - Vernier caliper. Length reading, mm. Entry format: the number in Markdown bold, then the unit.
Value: **4.4** mm
